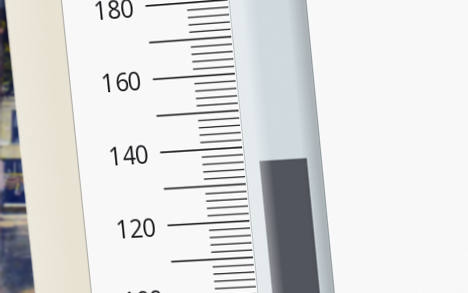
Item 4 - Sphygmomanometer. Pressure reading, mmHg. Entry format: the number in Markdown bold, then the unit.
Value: **136** mmHg
